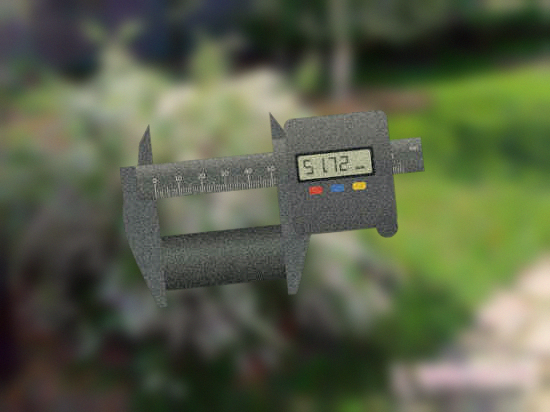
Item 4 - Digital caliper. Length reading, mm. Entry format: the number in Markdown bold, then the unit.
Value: **51.72** mm
